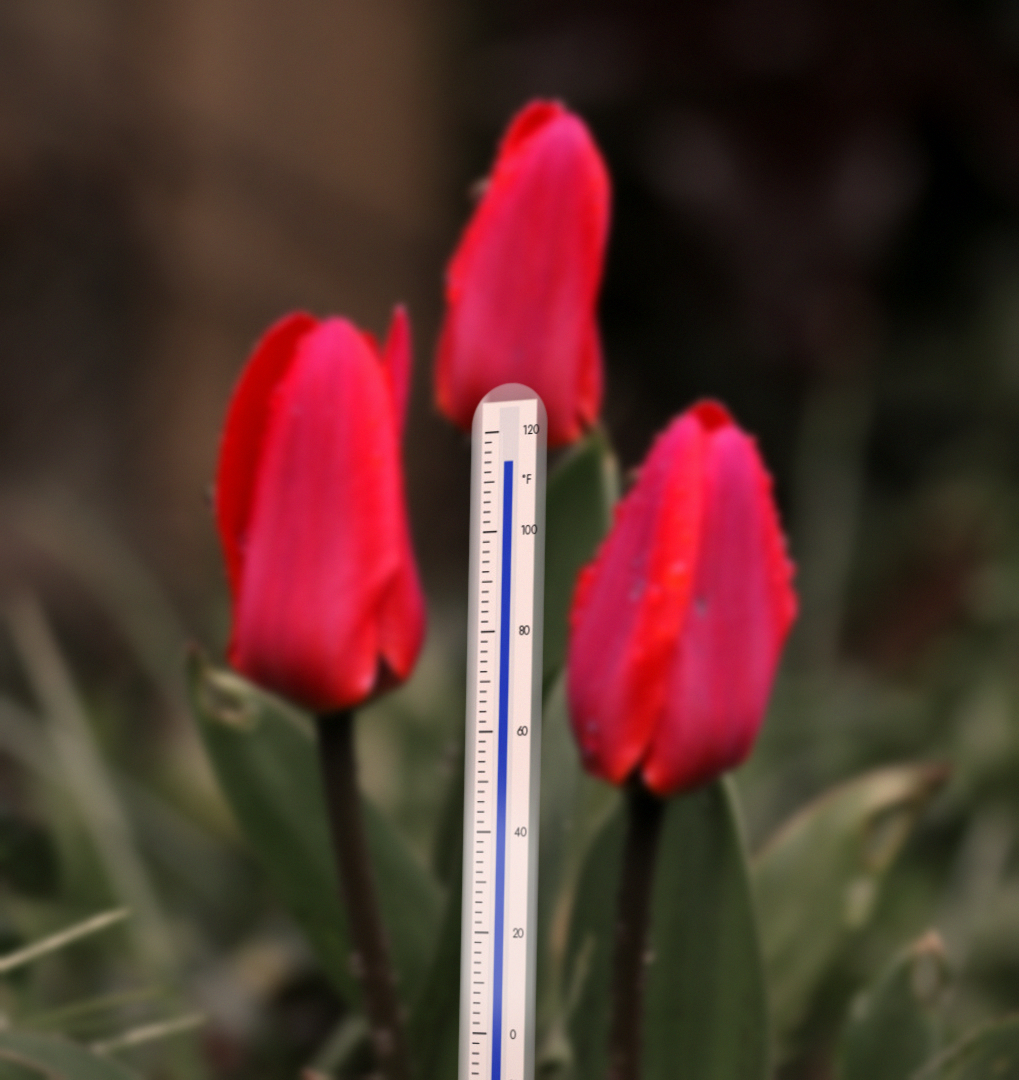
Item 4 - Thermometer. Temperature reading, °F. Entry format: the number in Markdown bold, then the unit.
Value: **114** °F
